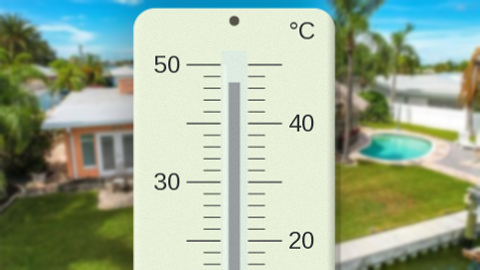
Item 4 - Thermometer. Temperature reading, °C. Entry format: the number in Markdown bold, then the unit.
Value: **47** °C
